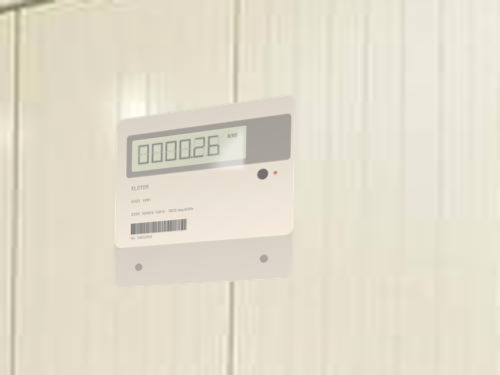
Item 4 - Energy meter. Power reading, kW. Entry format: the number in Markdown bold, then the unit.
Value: **0.26** kW
